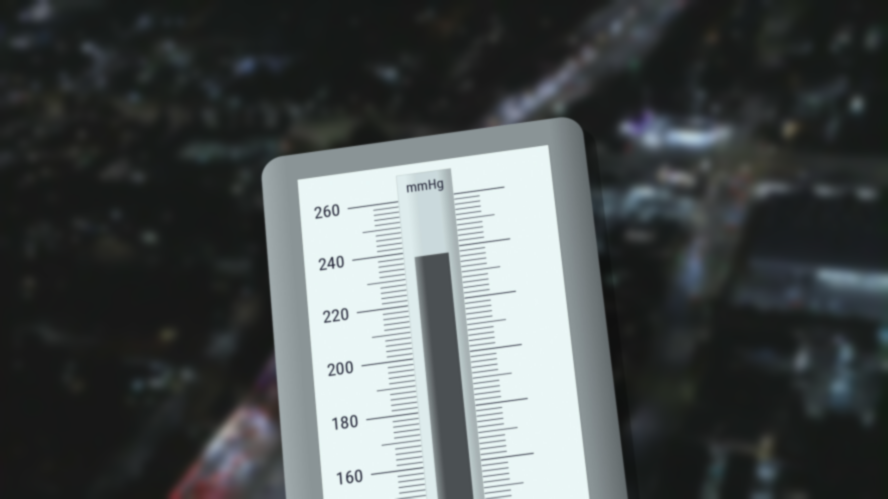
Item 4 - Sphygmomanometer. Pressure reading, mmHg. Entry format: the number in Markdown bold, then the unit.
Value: **238** mmHg
